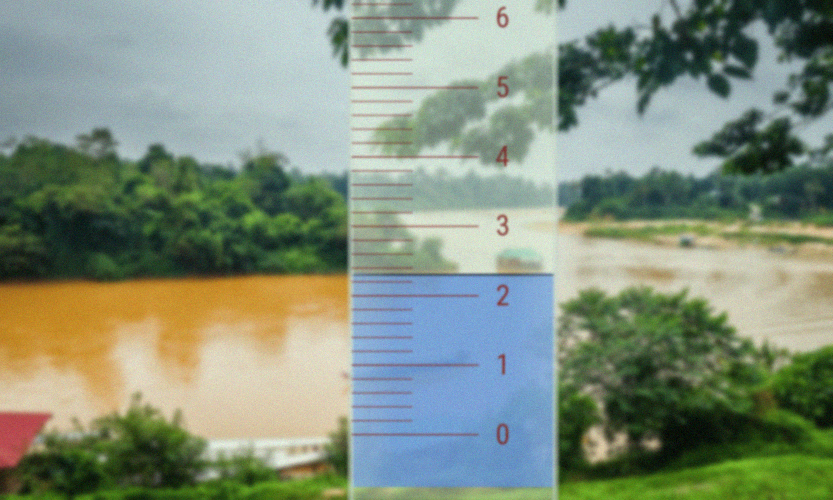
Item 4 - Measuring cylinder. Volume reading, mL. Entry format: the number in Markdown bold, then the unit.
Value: **2.3** mL
